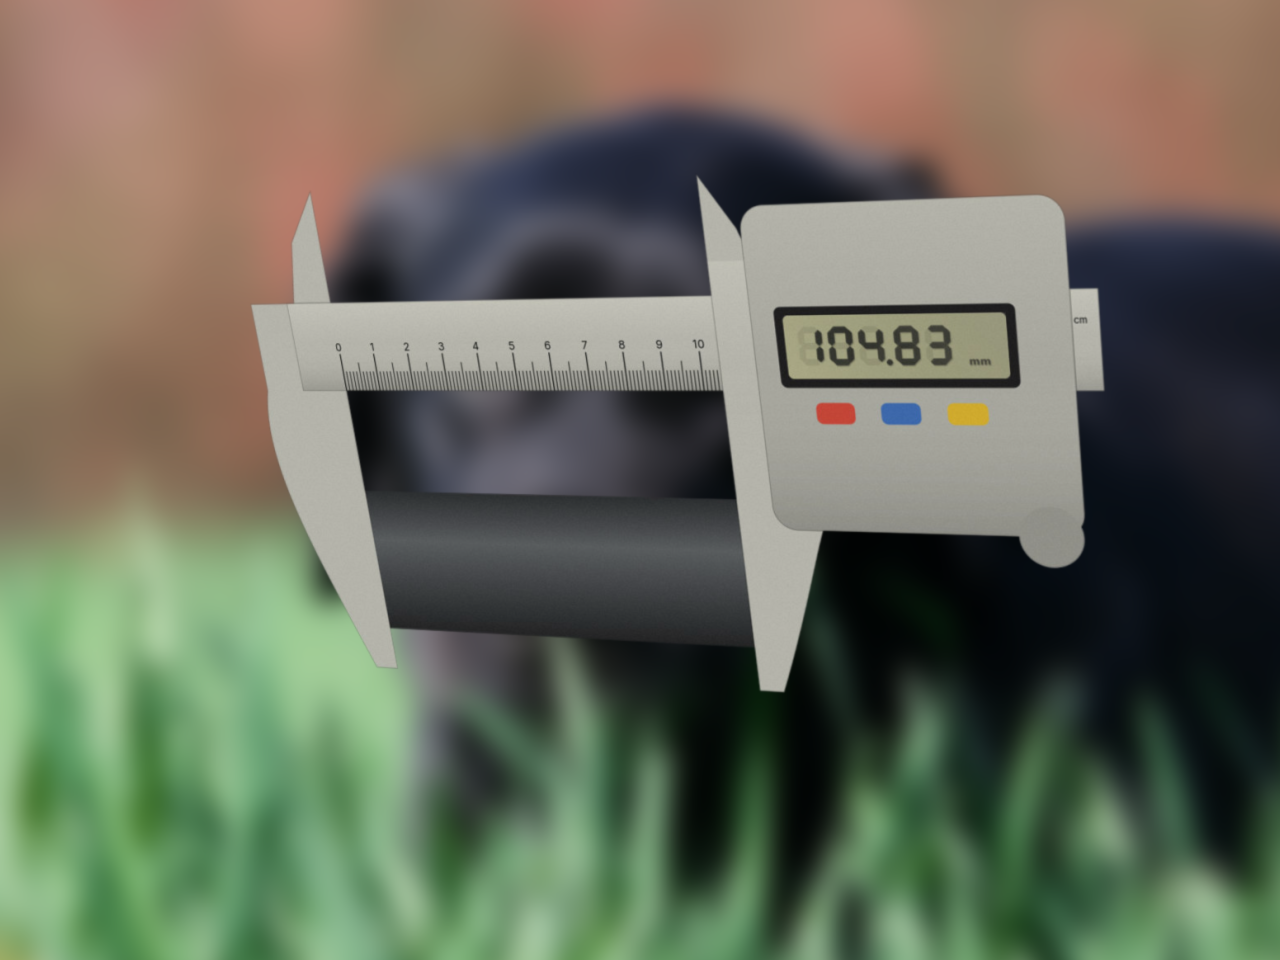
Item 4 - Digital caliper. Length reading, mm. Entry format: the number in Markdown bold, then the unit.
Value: **104.83** mm
